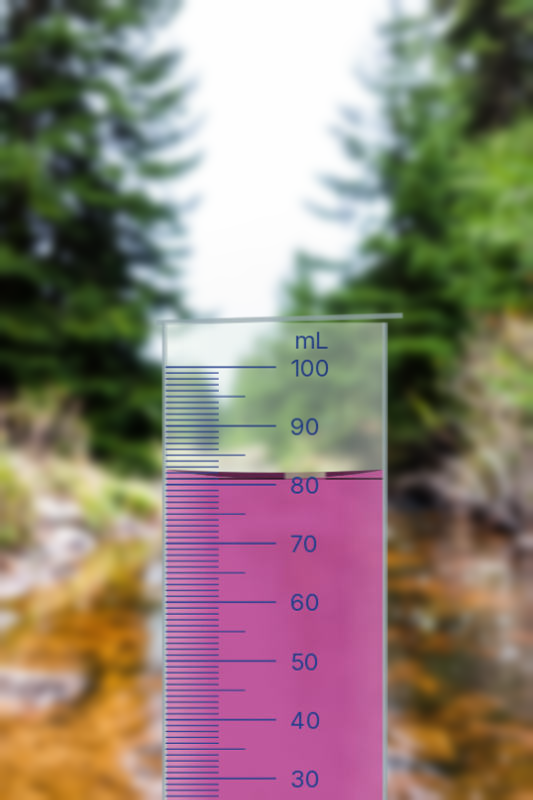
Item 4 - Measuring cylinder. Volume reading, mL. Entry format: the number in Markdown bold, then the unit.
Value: **81** mL
